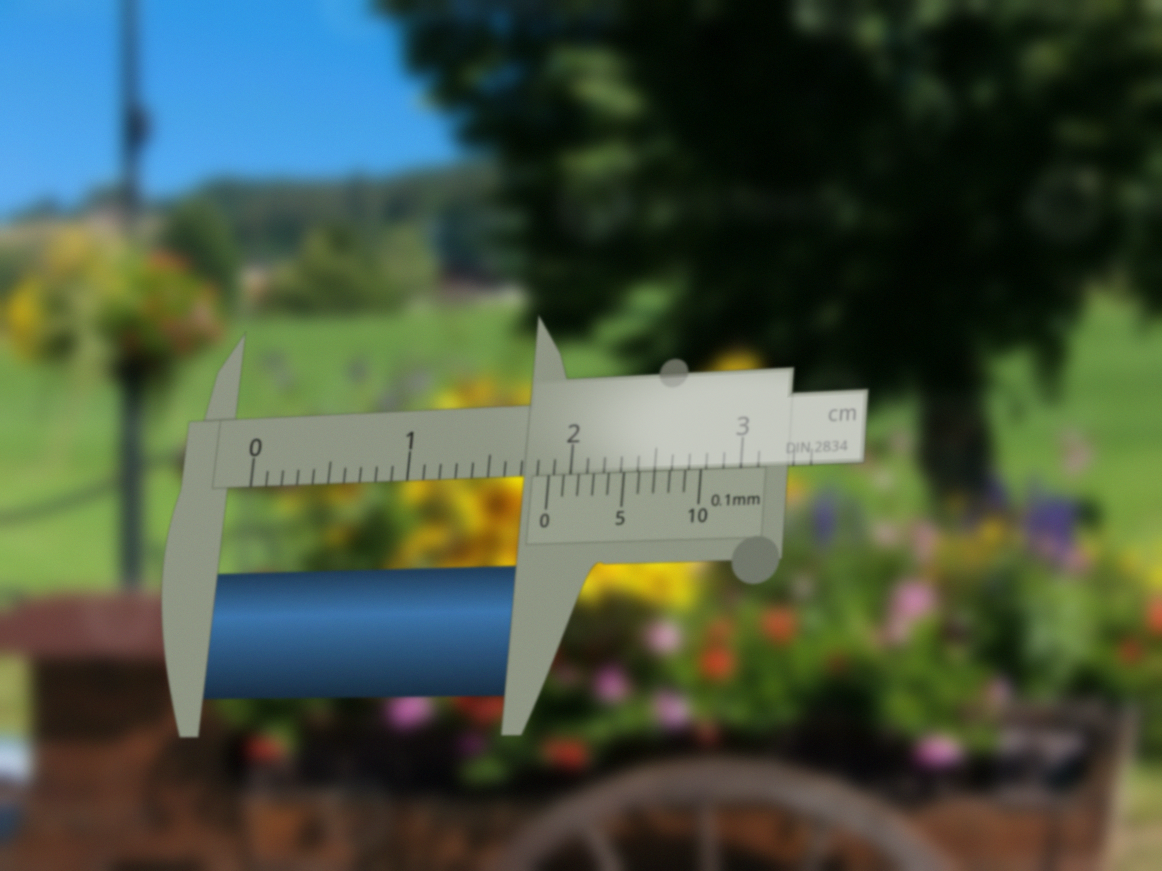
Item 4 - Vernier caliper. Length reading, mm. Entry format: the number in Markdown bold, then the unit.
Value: **18.7** mm
